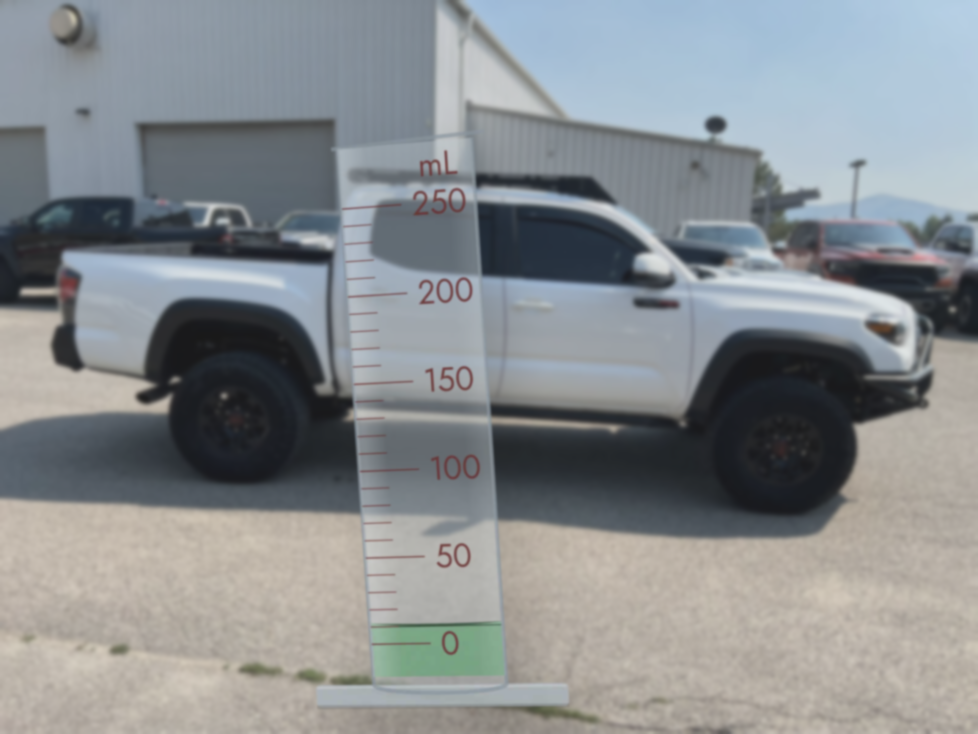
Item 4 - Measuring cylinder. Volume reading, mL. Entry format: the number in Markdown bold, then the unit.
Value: **10** mL
